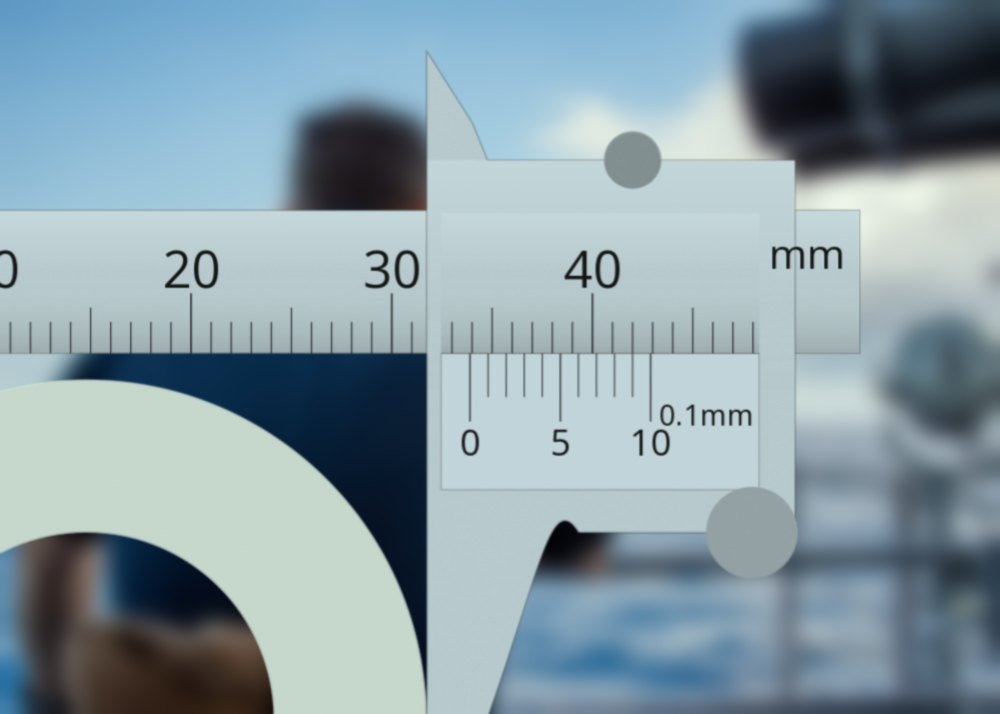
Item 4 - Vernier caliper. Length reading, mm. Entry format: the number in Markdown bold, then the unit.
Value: **33.9** mm
